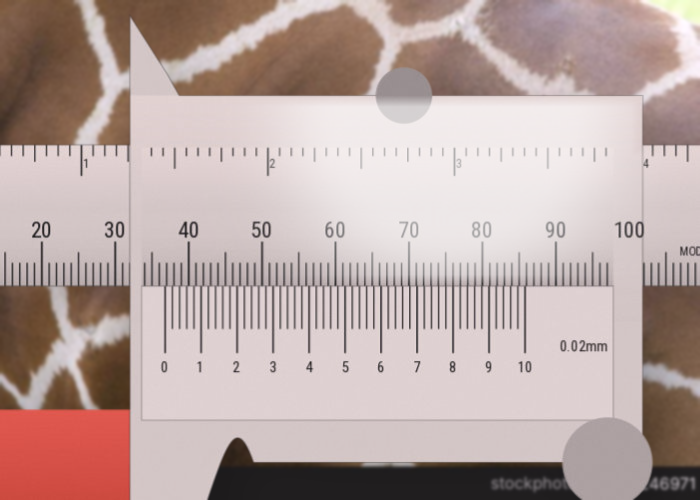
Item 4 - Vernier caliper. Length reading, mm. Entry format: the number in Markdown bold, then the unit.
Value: **36.8** mm
